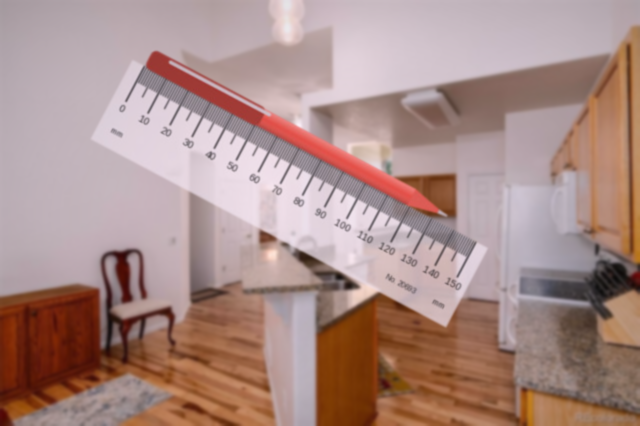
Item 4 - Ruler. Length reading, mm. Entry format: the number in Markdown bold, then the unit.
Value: **135** mm
